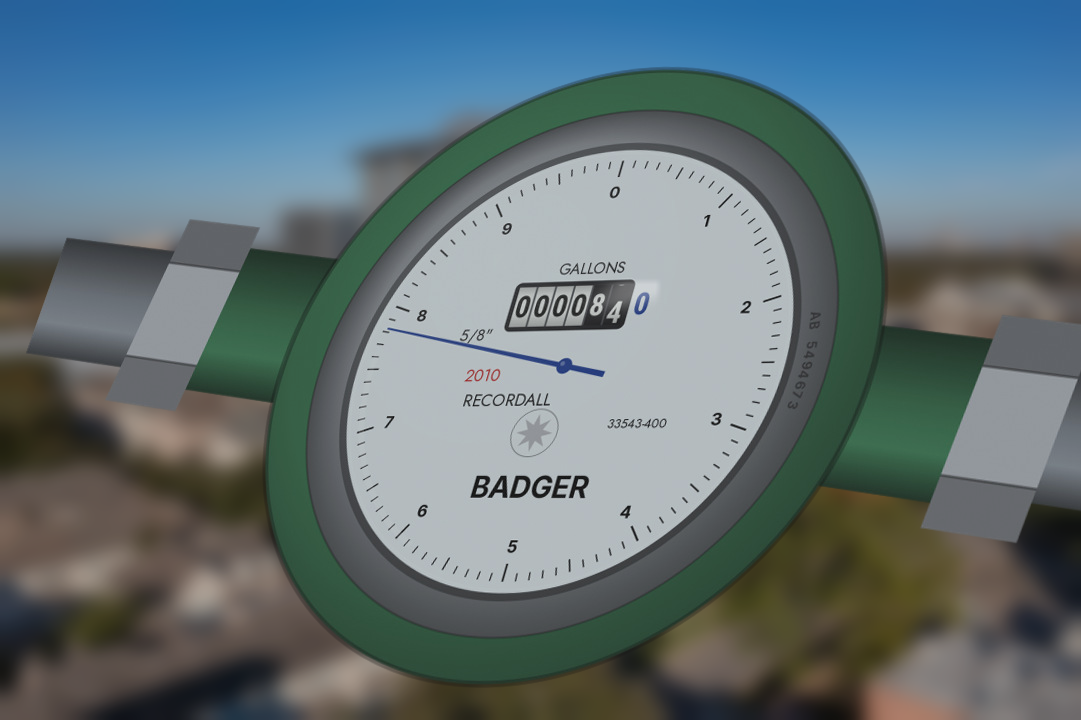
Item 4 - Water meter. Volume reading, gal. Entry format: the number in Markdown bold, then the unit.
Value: **837.8** gal
